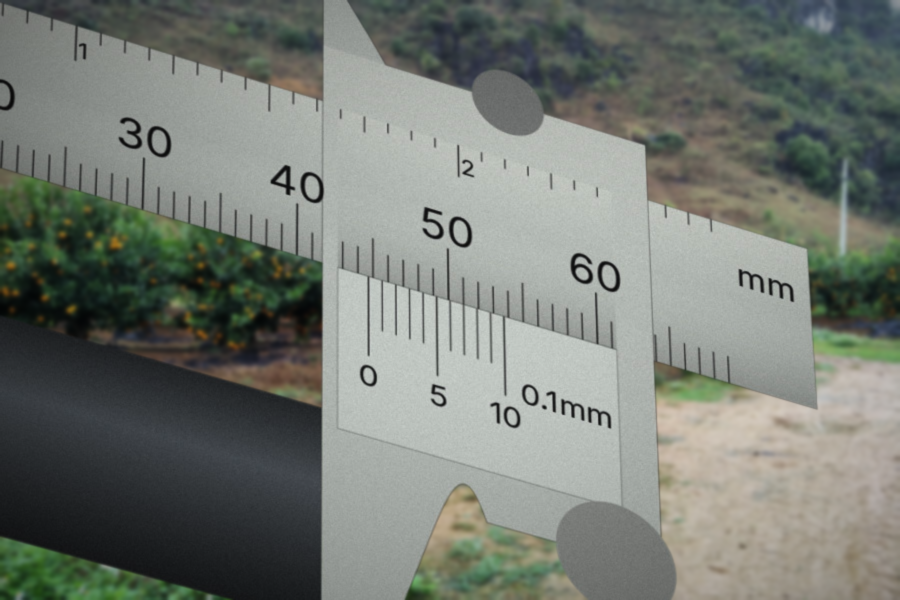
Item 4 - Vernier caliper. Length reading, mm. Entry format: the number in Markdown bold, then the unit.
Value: **44.7** mm
